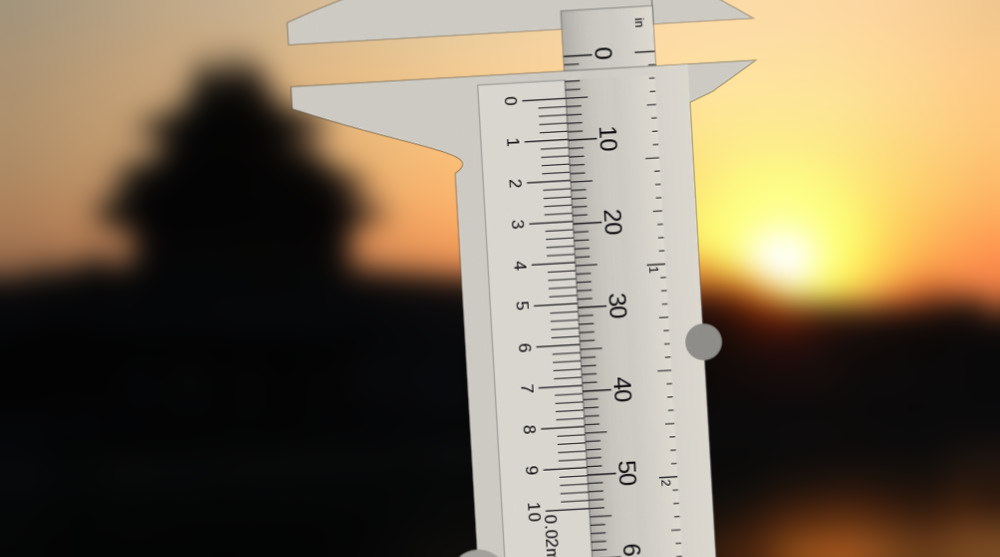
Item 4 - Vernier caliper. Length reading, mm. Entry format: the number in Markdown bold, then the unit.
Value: **5.0** mm
